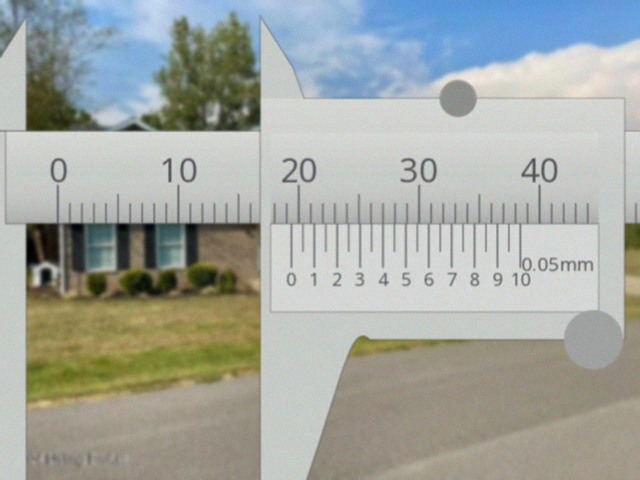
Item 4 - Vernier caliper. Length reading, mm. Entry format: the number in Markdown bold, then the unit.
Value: **19.4** mm
